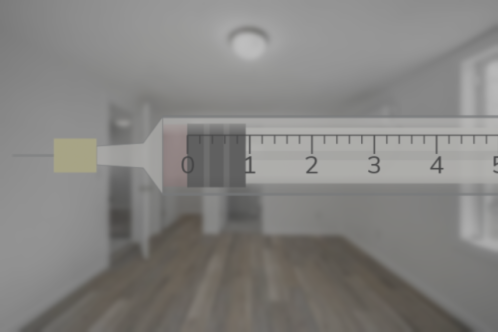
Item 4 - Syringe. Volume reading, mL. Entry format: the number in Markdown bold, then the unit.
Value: **0** mL
